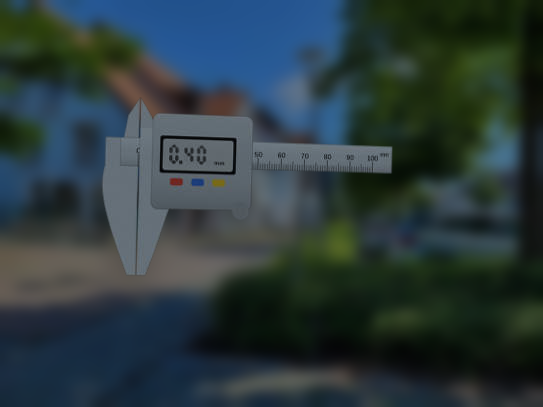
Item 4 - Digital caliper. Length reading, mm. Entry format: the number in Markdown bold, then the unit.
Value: **0.40** mm
